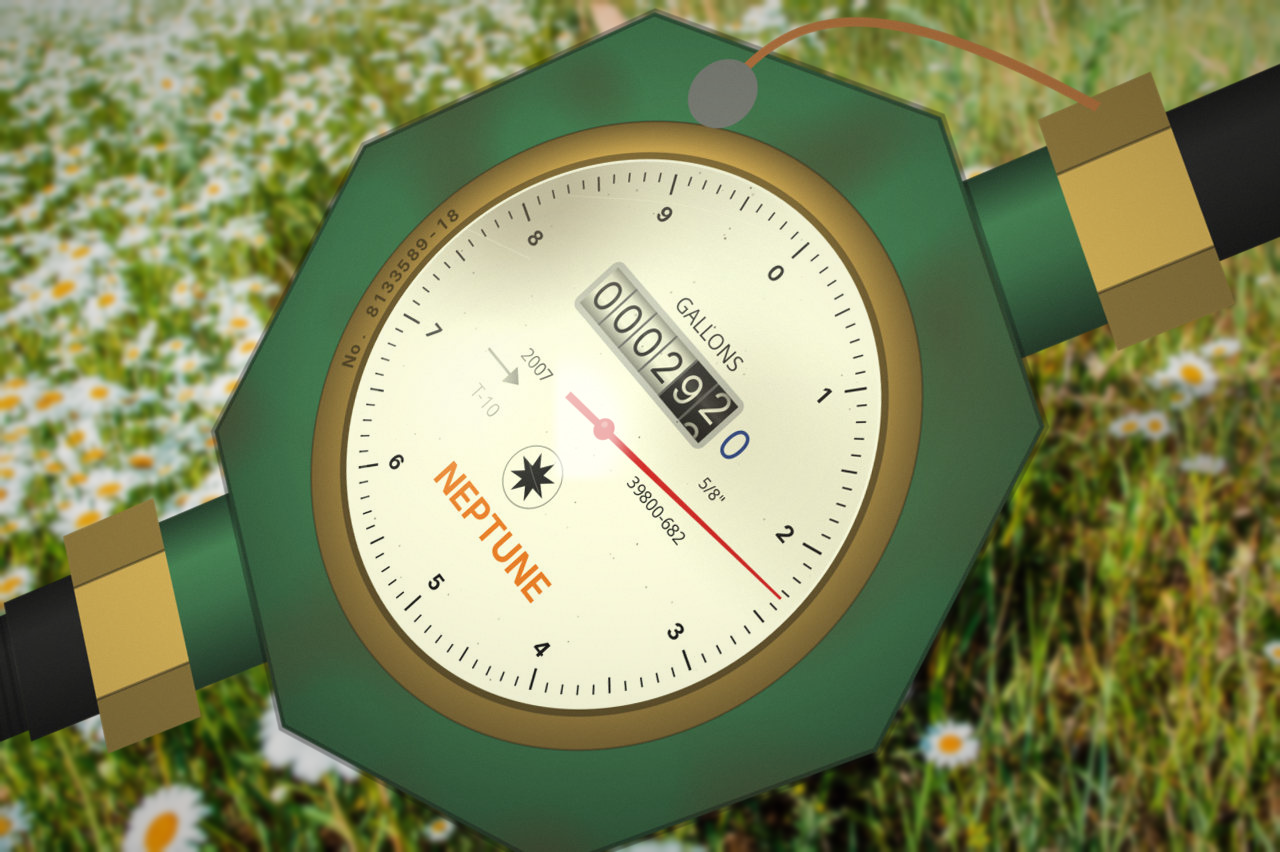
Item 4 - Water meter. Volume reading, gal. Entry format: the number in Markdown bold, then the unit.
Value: **2922.3** gal
